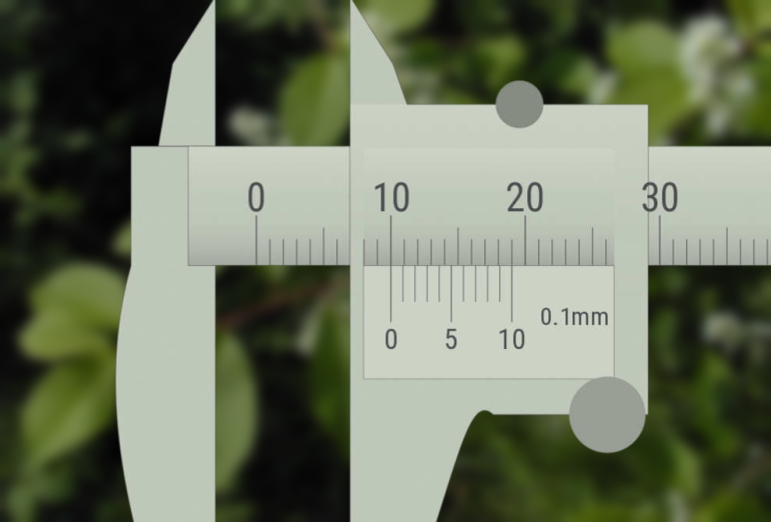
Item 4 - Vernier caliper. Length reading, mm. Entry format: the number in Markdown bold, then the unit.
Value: **10.0** mm
